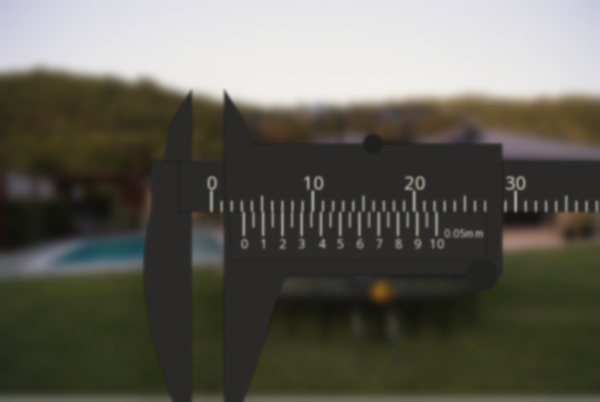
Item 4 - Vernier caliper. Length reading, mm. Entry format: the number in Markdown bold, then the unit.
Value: **3.2** mm
